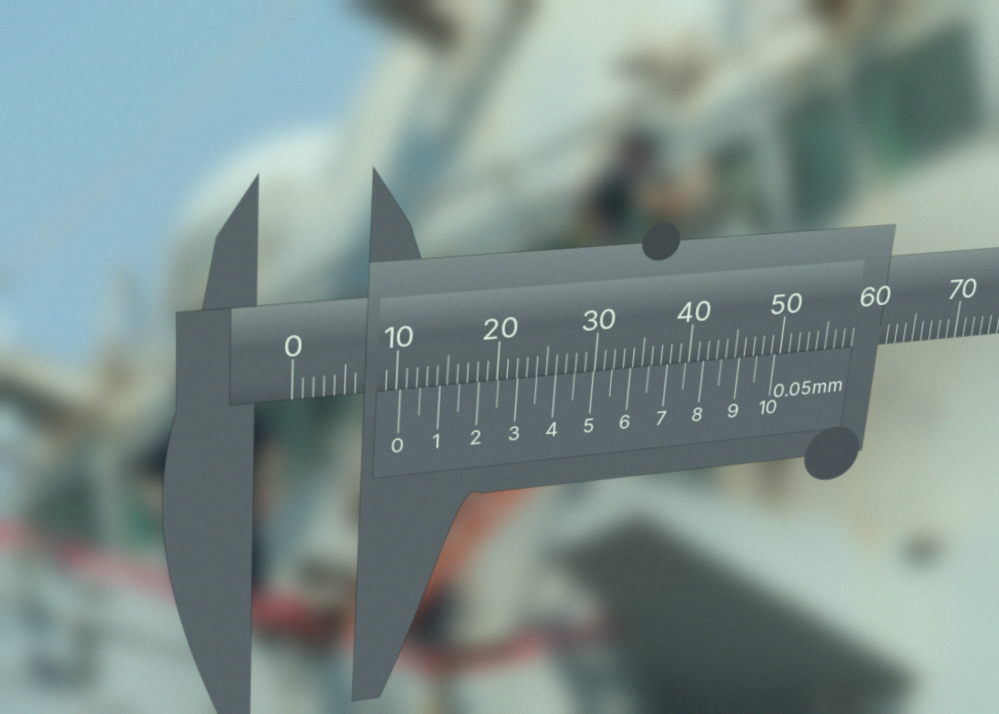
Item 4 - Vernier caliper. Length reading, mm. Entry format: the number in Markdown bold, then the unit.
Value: **10.4** mm
